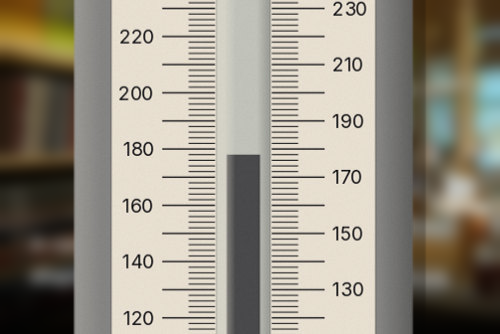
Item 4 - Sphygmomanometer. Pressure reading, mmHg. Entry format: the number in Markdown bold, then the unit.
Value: **178** mmHg
